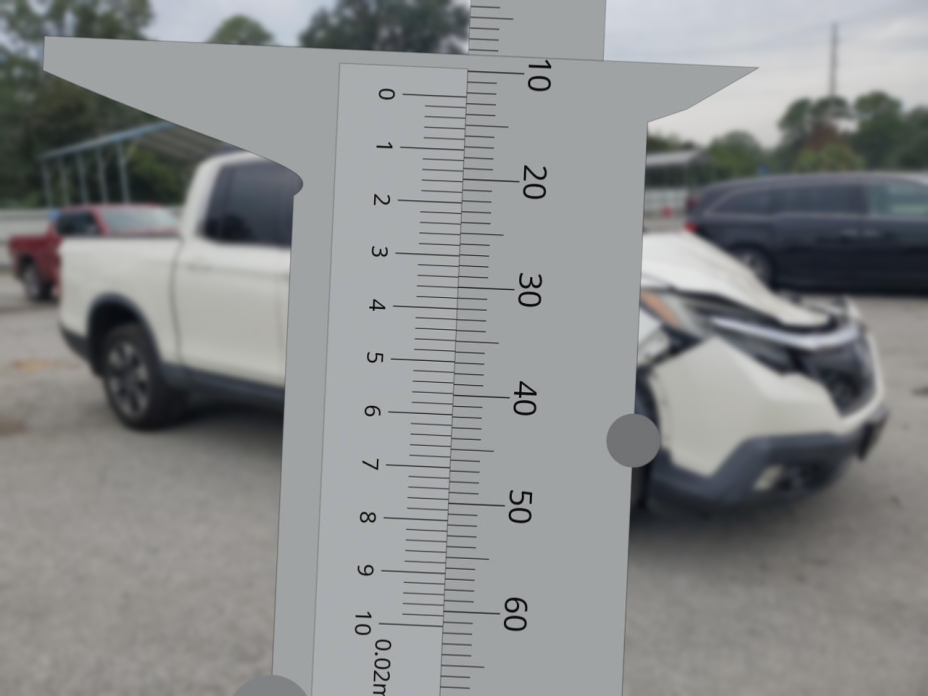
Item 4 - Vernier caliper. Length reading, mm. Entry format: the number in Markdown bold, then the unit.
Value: **12.4** mm
